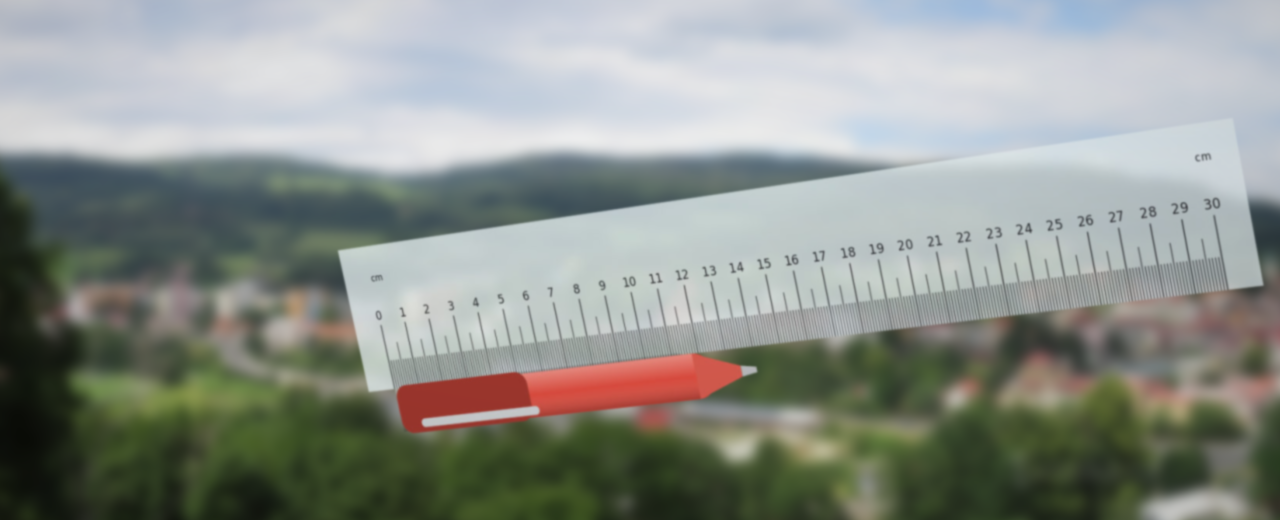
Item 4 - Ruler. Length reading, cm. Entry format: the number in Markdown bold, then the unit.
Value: **14** cm
